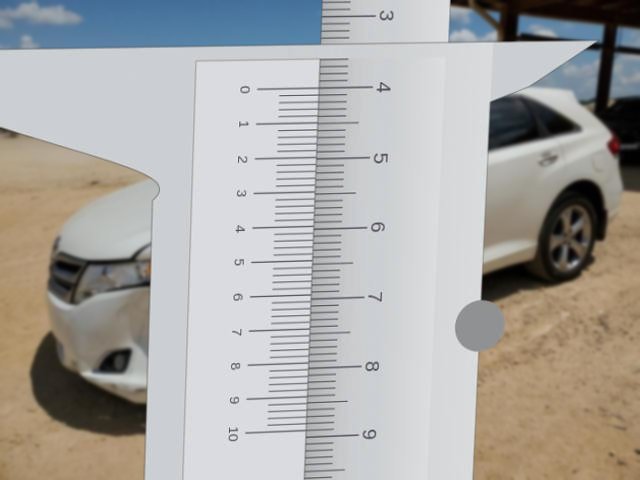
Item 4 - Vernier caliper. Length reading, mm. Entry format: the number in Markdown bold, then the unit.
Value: **40.0** mm
